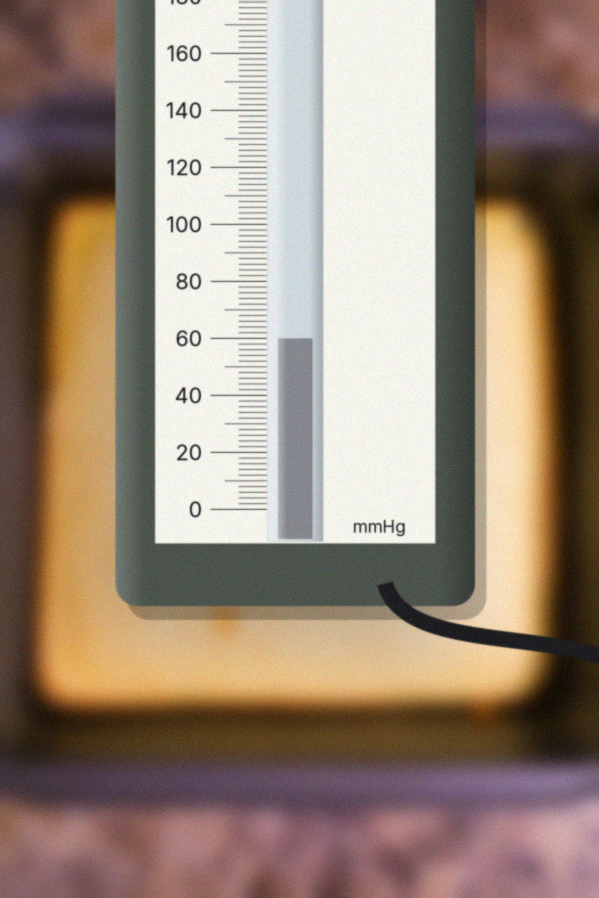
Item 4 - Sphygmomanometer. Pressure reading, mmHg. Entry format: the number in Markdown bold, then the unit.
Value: **60** mmHg
